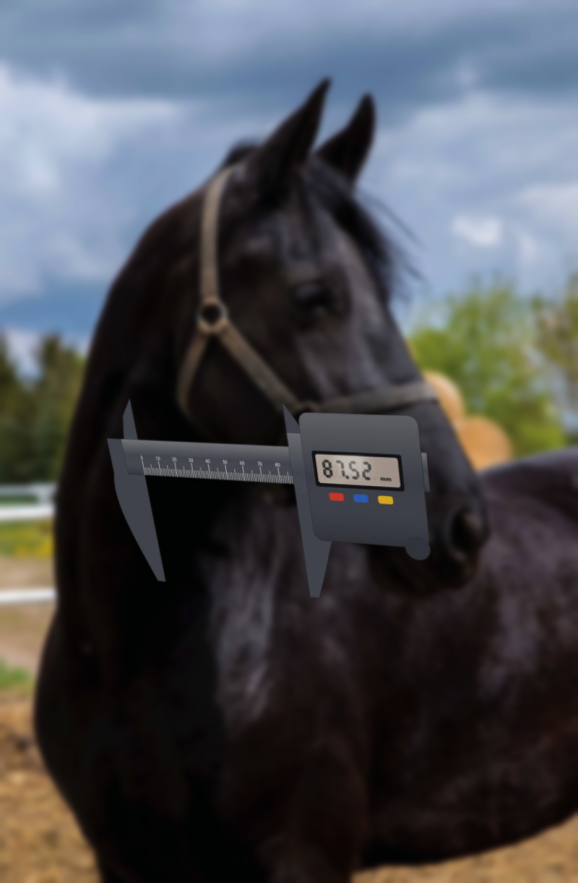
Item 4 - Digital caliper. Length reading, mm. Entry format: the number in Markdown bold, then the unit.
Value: **87.52** mm
